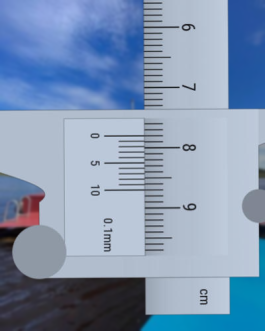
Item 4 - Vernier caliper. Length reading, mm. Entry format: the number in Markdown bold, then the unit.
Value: **78.0** mm
